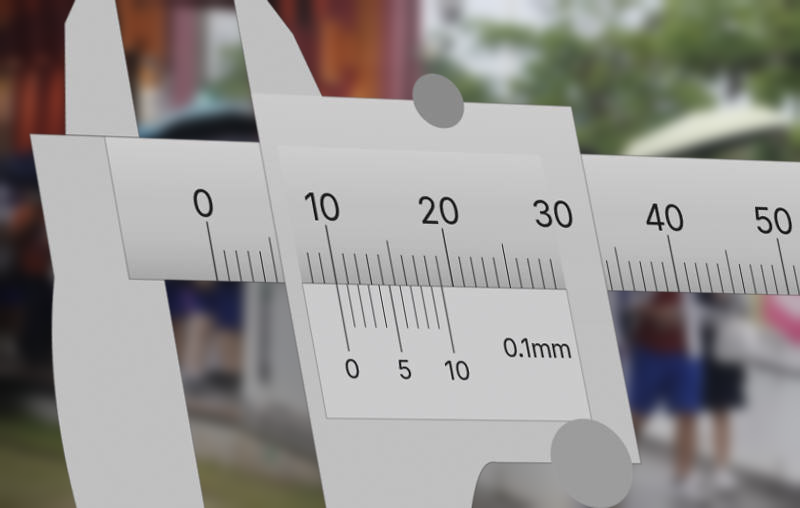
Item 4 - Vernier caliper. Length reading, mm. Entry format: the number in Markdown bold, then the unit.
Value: **10.0** mm
